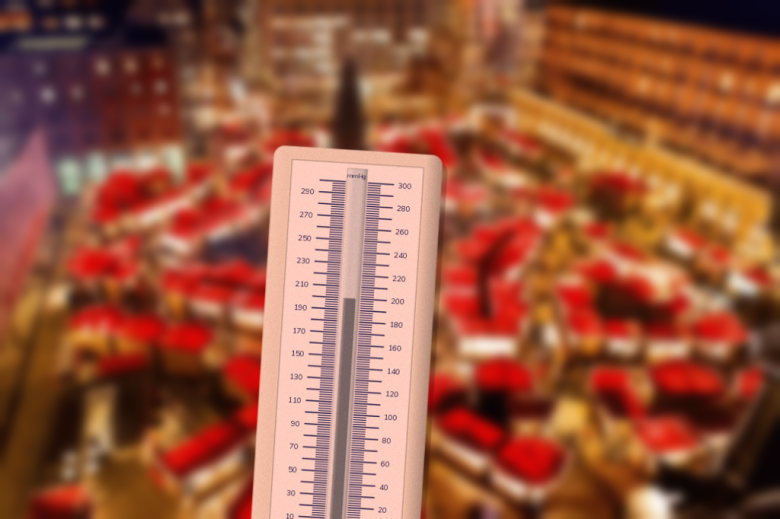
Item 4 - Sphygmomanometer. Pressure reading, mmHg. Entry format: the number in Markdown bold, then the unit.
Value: **200** mmHg
